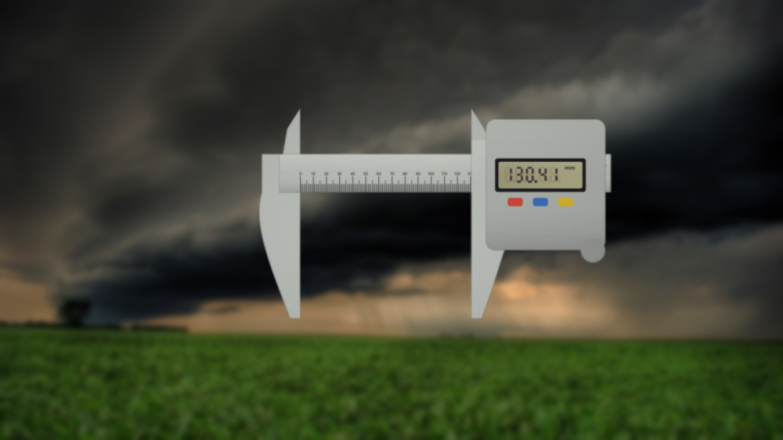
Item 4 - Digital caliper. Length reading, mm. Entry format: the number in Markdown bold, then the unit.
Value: **130.41** mm
